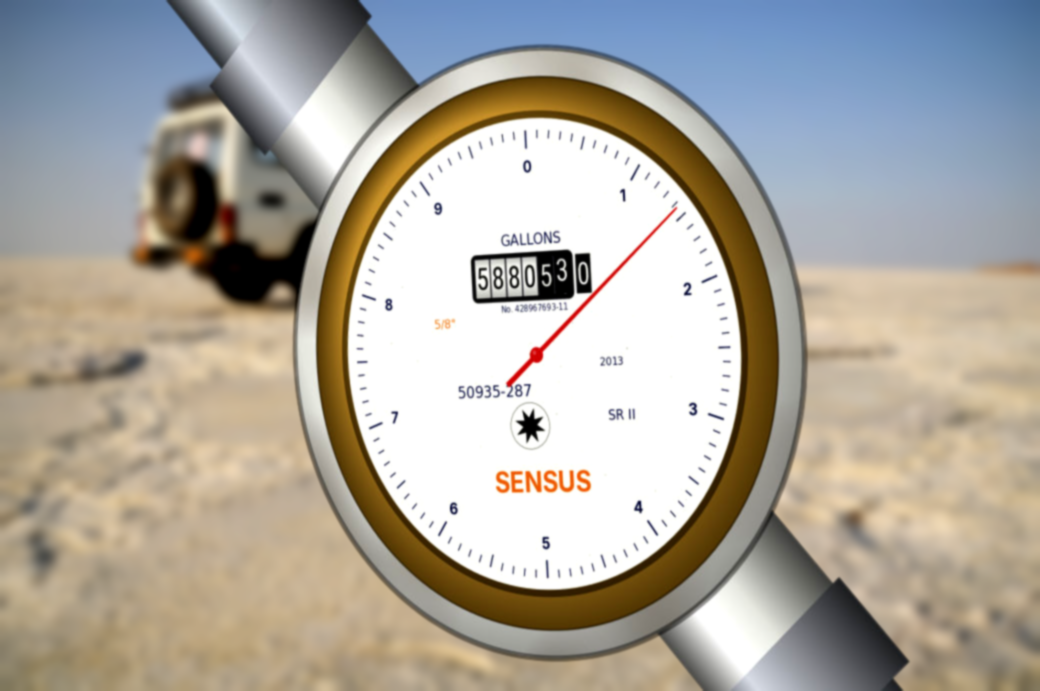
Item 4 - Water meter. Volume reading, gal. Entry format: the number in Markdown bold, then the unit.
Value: **5880531.4** gal
